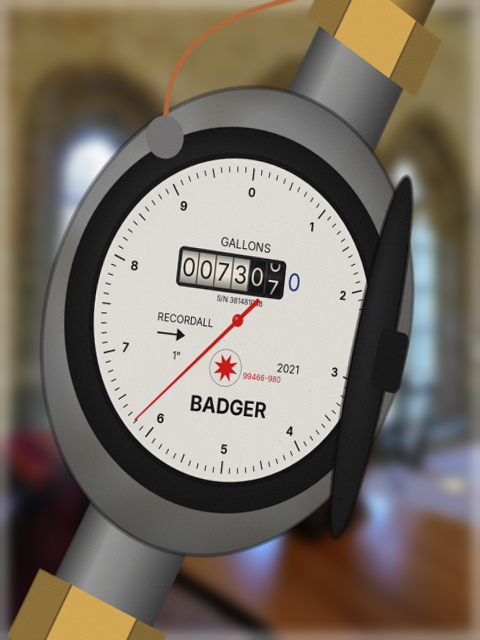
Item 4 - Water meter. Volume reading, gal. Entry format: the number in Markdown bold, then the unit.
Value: **73066.2** gal
